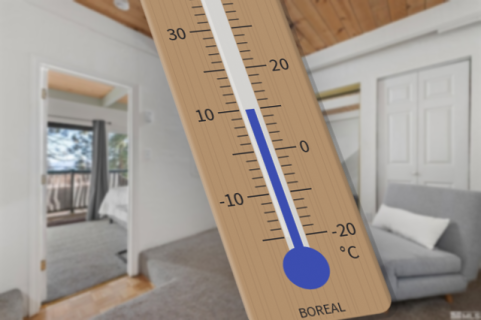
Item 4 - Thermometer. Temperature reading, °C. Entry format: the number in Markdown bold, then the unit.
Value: **10** °C
